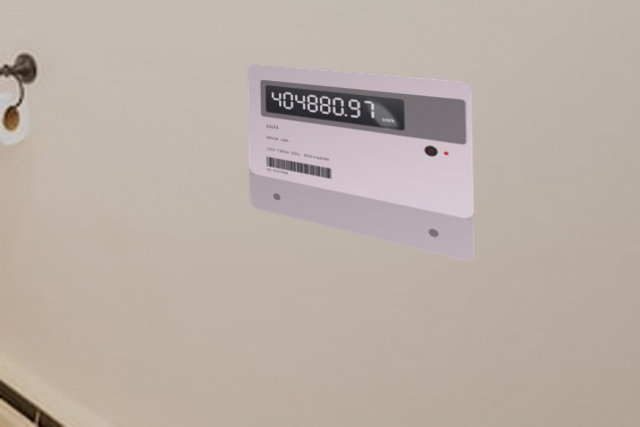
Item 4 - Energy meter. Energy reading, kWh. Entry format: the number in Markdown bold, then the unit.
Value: **404880.97** kWh
